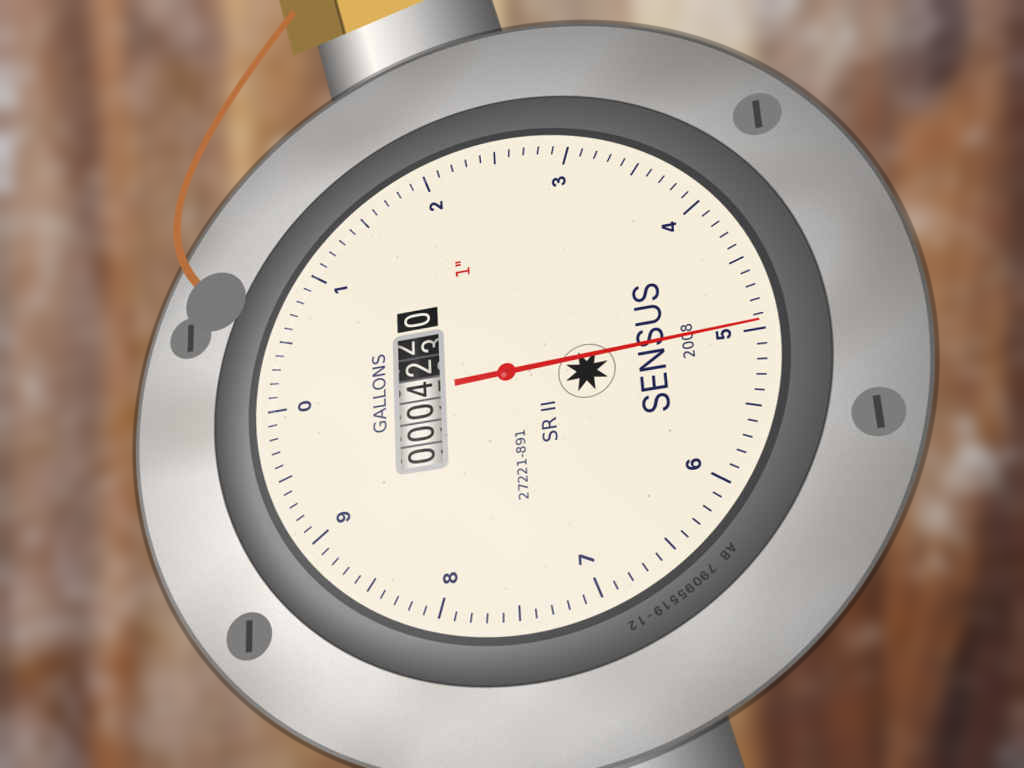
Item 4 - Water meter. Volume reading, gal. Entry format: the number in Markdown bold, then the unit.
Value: **4224.9** gal
